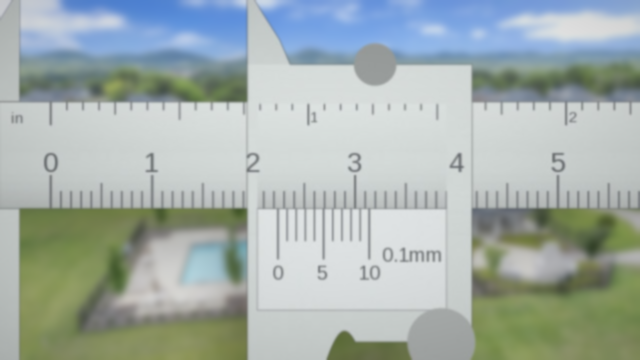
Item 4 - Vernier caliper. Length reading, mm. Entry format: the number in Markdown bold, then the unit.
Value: **22.4** mm
